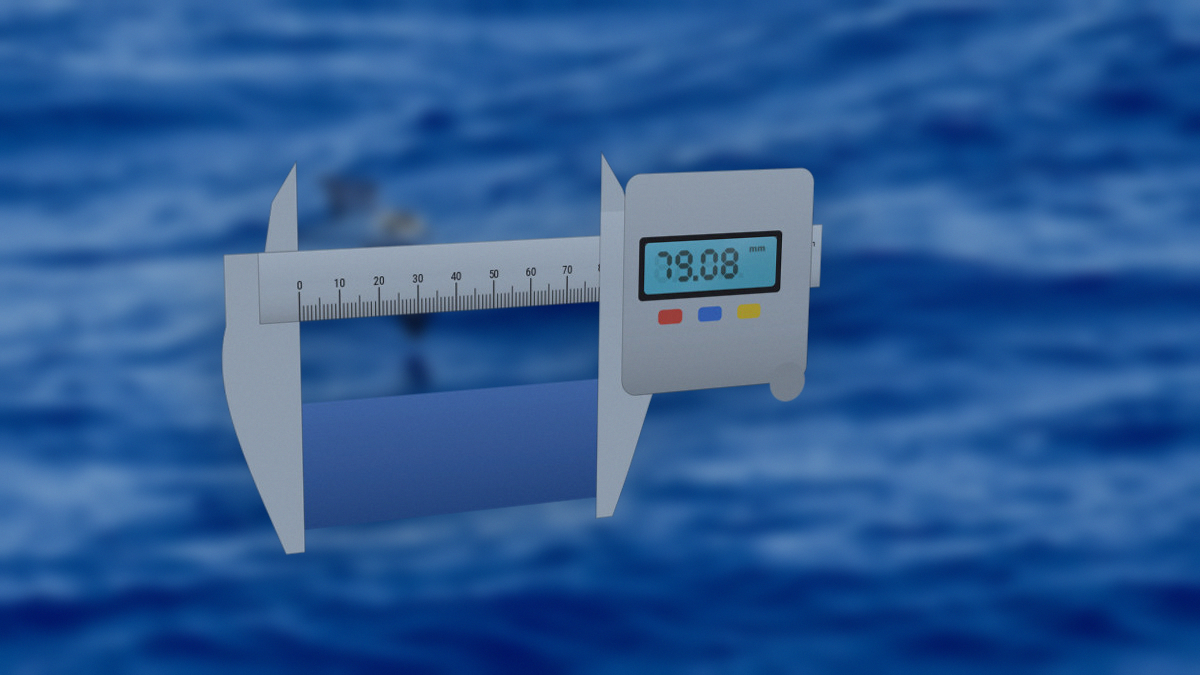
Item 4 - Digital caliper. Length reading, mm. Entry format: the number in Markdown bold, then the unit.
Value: **79.08** mm
